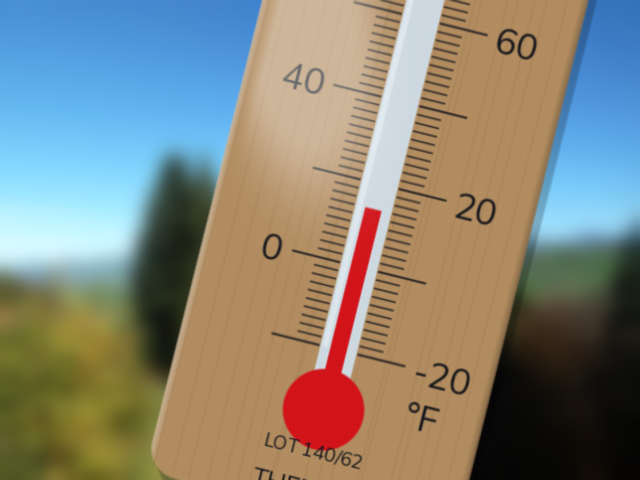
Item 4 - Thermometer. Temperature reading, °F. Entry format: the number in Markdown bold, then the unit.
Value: **14** °F
